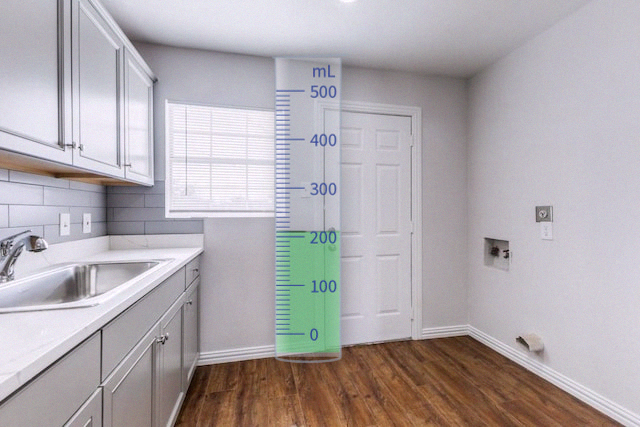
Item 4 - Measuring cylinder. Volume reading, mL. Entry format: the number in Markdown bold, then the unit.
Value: **210** mL
